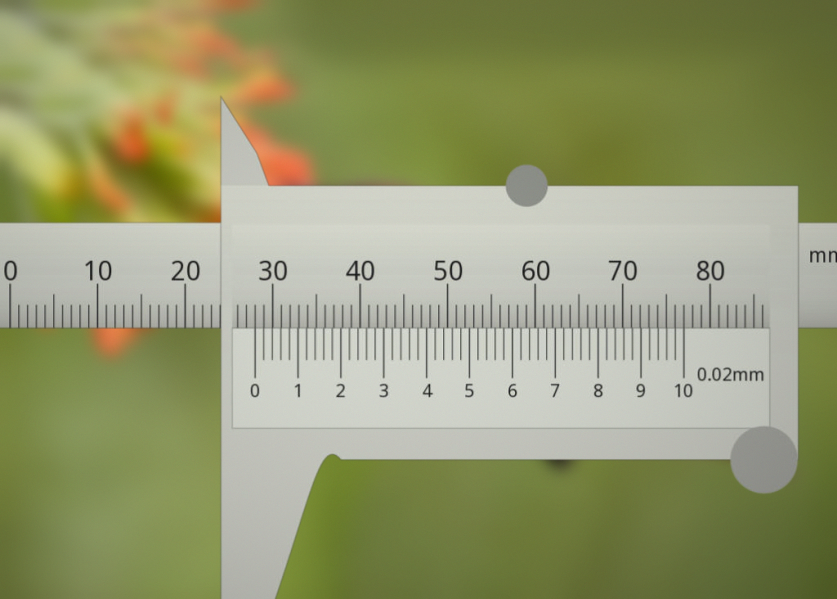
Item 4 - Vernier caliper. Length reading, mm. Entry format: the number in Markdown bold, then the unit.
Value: **28.0** mm
